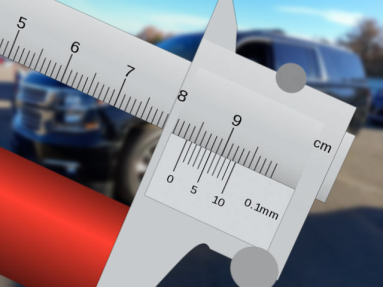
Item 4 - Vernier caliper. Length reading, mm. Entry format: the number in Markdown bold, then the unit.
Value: **83.6** mm
